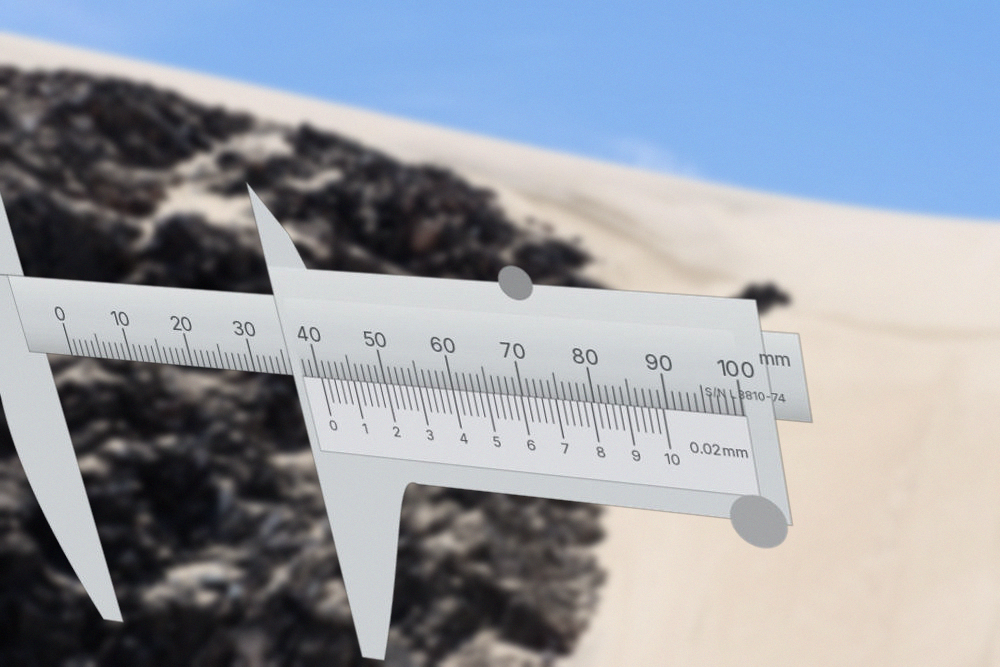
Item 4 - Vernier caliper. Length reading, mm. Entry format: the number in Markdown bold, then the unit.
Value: **40.4** mm
